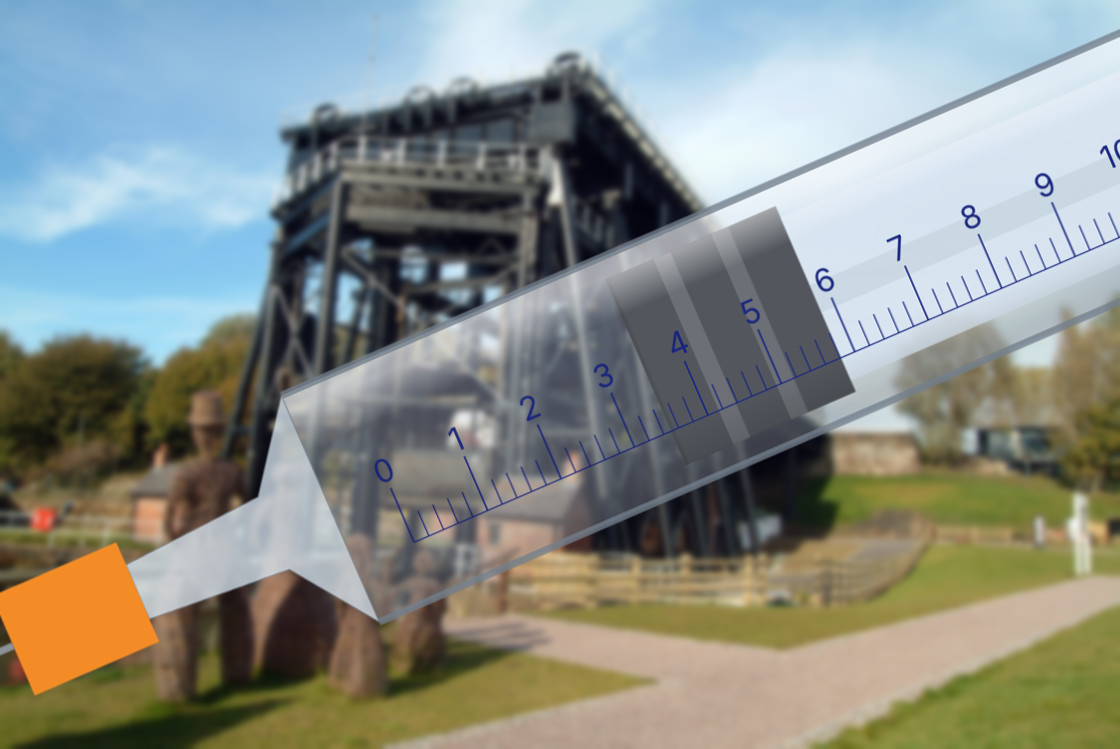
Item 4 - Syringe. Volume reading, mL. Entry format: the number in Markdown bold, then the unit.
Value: **3.5** mL
